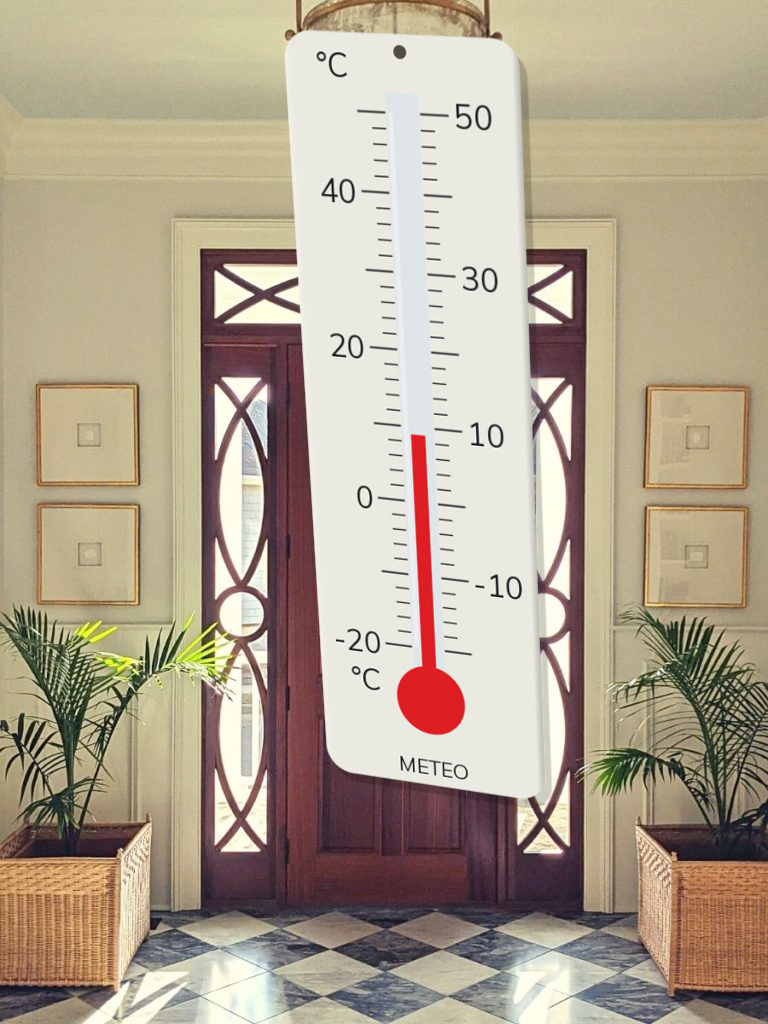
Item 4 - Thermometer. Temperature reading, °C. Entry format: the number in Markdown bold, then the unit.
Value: **9** °C
